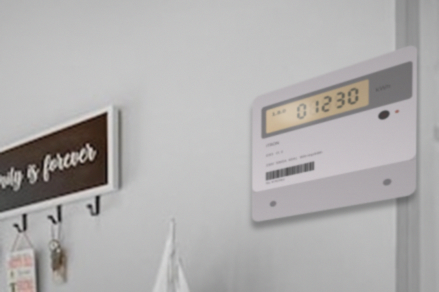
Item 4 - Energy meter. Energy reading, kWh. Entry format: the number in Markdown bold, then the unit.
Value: **1230** kWh
